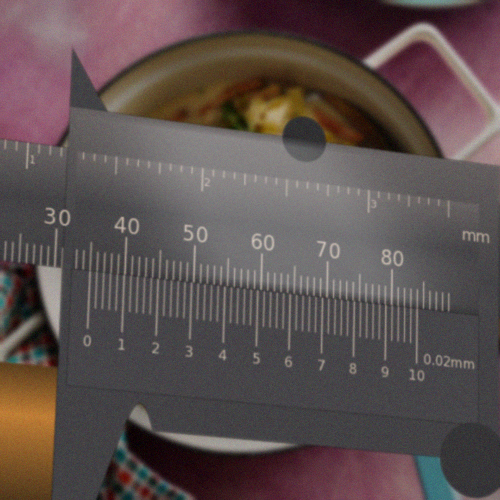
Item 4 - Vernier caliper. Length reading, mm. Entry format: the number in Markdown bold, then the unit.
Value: **35.0** mm
